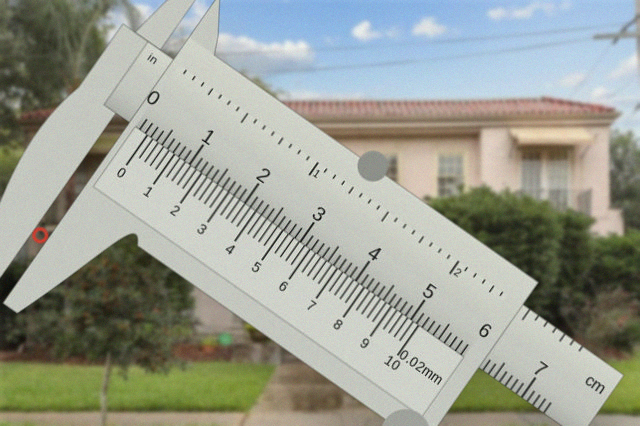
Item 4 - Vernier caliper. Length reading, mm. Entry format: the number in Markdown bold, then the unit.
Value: **2.4** mm
